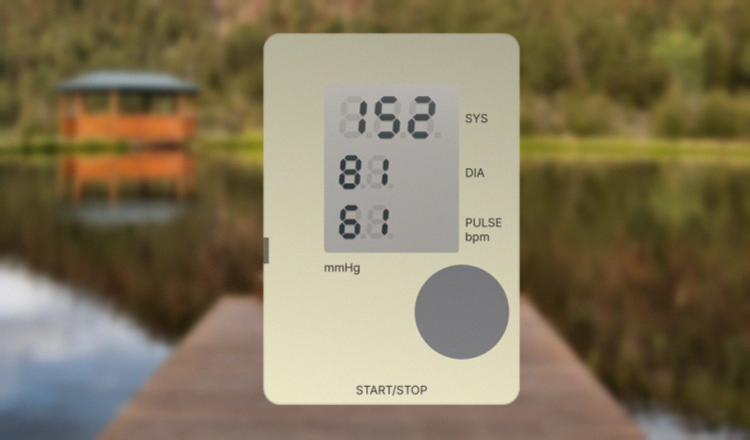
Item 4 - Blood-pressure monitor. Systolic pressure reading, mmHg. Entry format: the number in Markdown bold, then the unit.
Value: **152** mmHg
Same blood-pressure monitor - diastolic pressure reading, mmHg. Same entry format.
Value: **81** mmHg
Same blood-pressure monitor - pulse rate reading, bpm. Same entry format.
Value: **61** bpm
